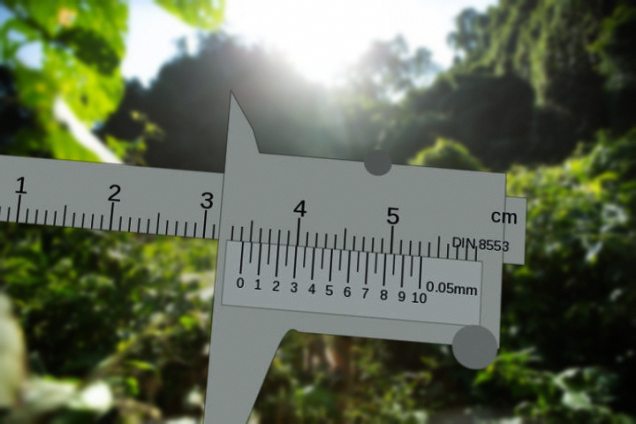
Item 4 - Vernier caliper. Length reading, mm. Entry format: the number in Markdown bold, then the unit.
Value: **34.2** mm
